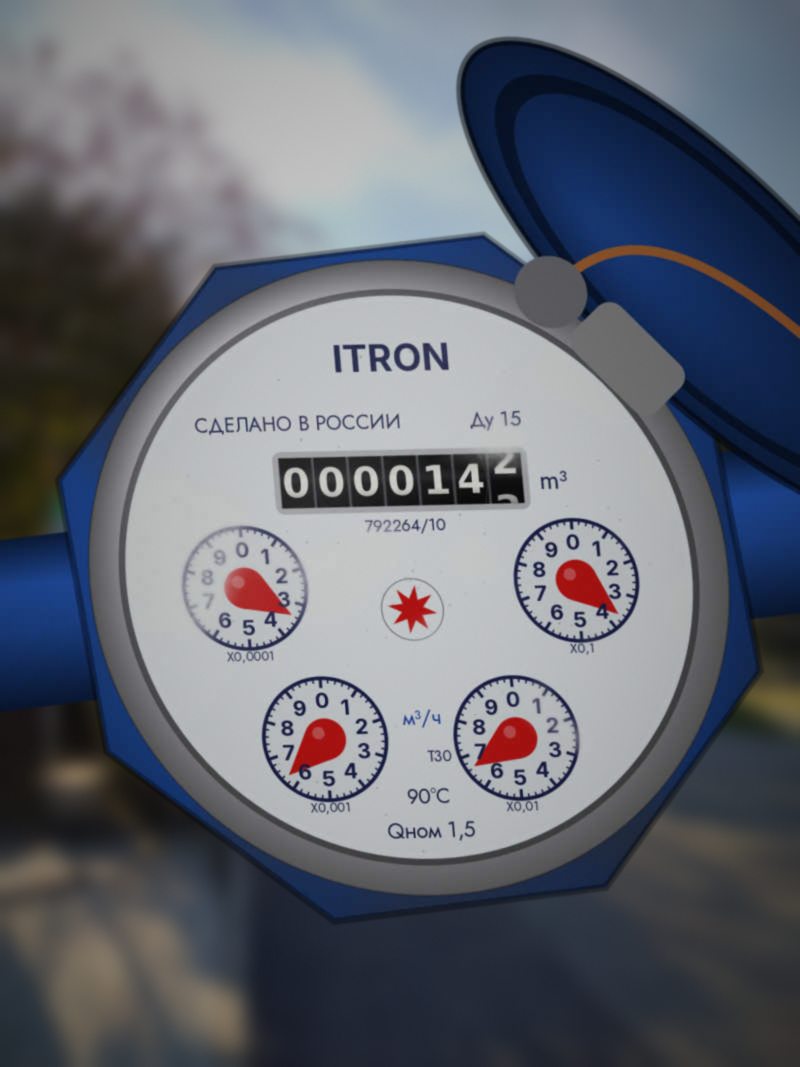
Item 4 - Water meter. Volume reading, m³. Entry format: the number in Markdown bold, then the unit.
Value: **142.3663** m³
